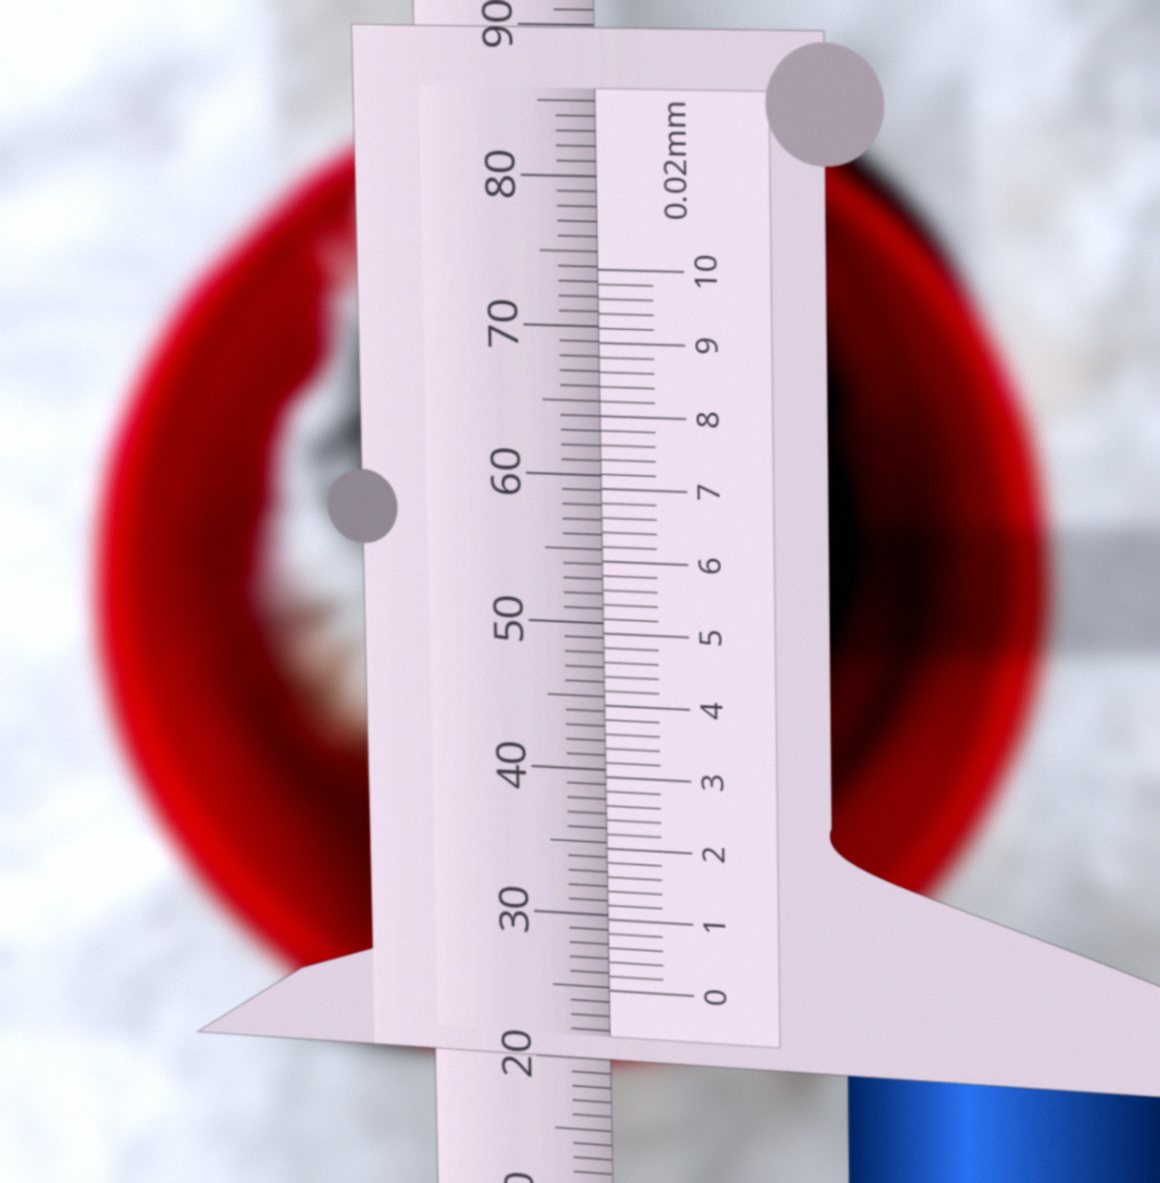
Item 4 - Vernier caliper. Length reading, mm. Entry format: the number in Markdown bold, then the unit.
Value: **24.8** mm
